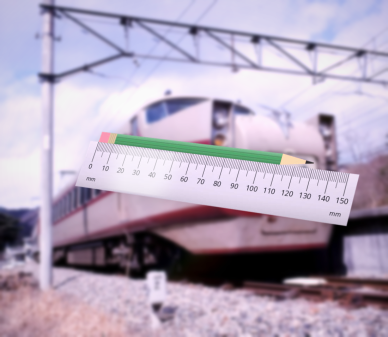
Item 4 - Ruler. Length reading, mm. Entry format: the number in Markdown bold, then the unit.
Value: **130** mm
